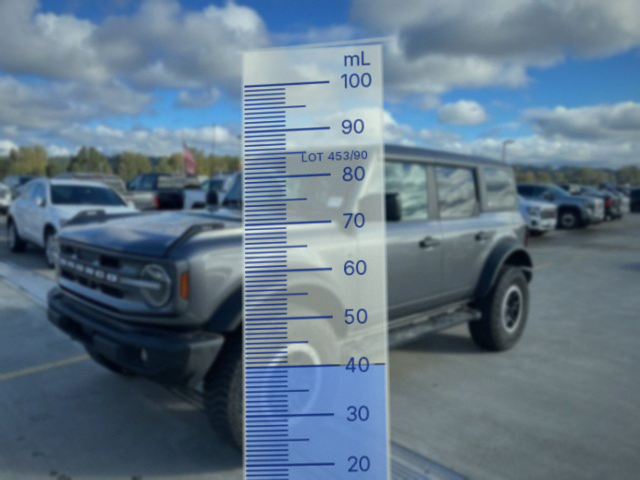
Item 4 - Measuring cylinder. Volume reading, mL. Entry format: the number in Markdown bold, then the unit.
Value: **40** mL
